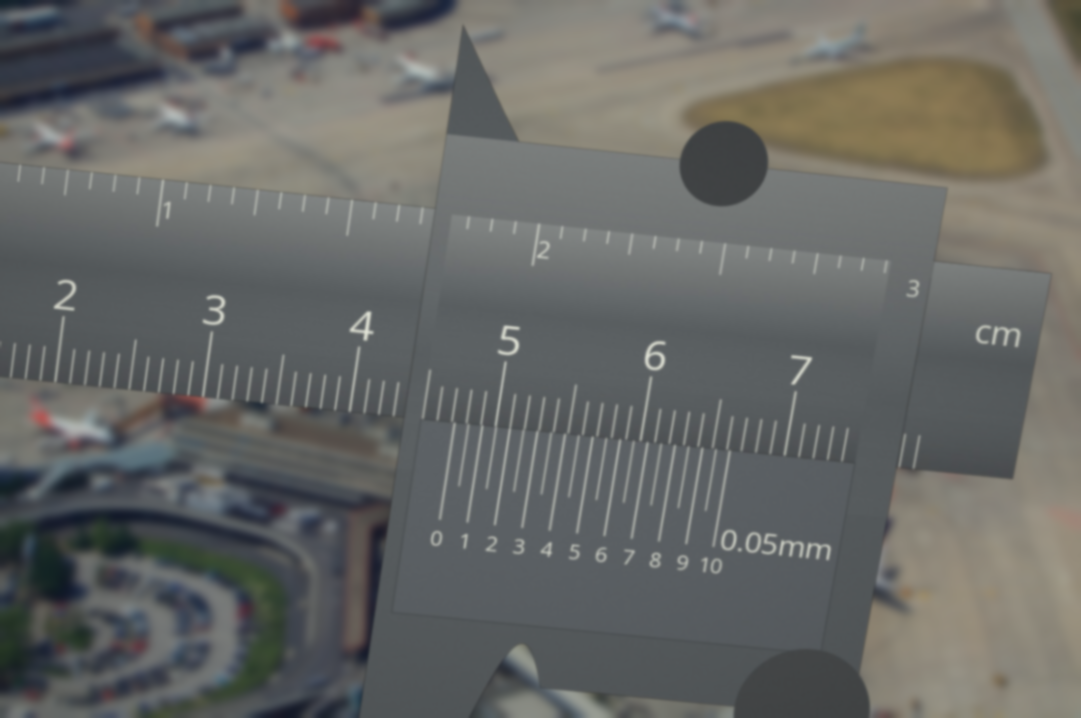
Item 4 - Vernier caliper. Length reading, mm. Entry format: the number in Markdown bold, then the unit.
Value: **47.2** mm
